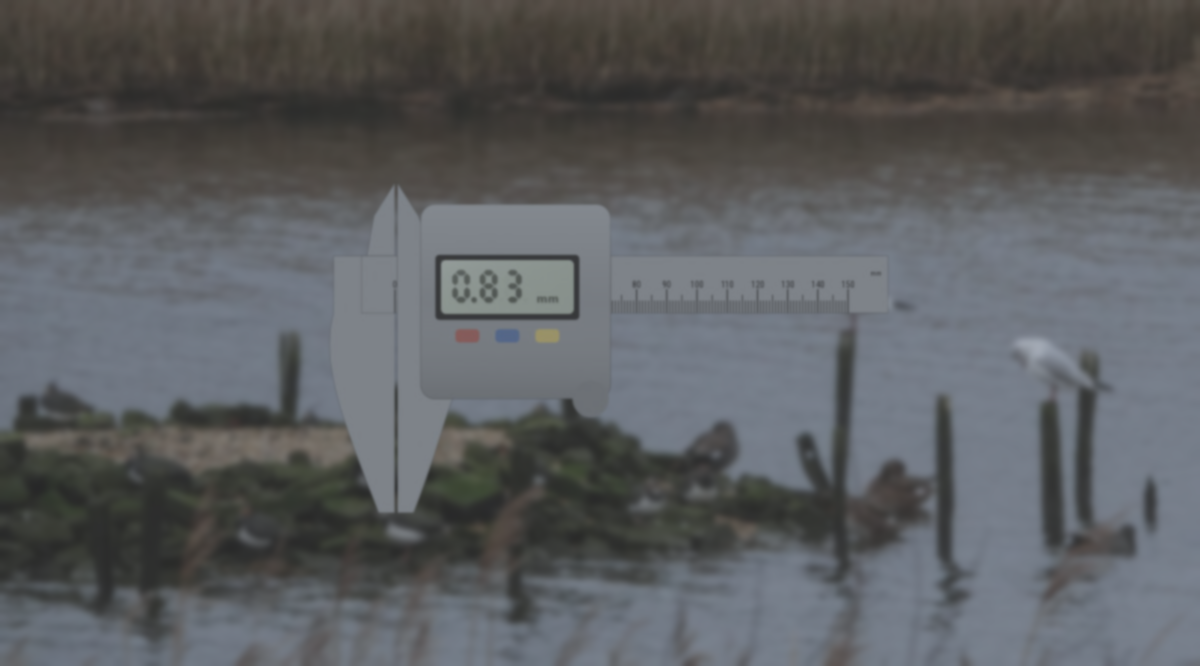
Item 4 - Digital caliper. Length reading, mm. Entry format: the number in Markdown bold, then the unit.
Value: **0.83** mm
